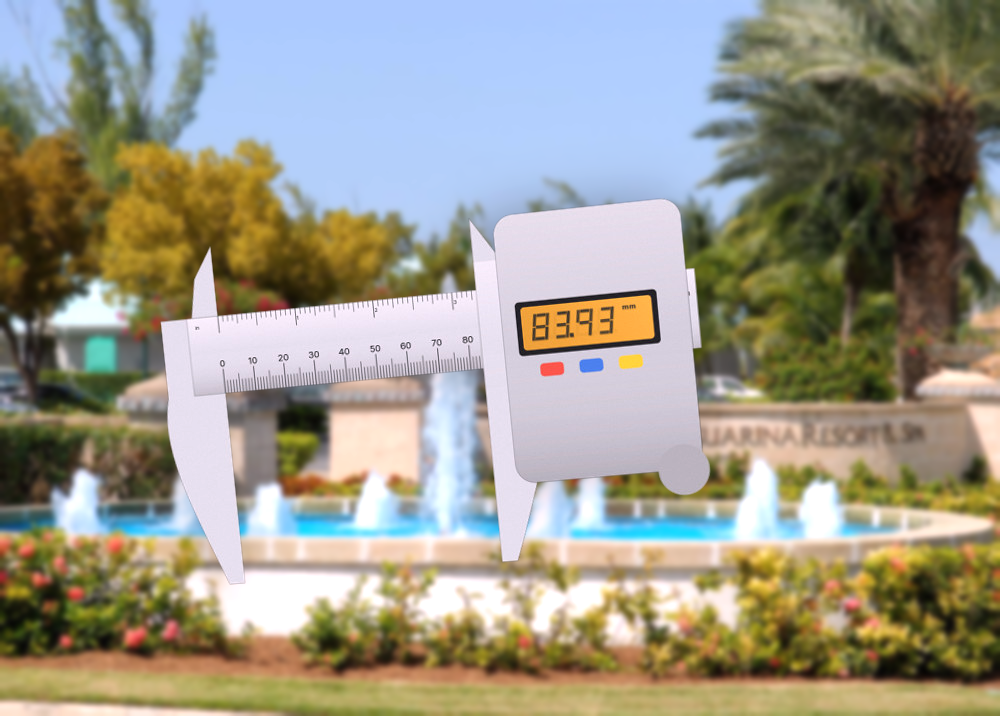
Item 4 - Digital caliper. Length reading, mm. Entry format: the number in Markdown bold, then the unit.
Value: **83.93** mm
